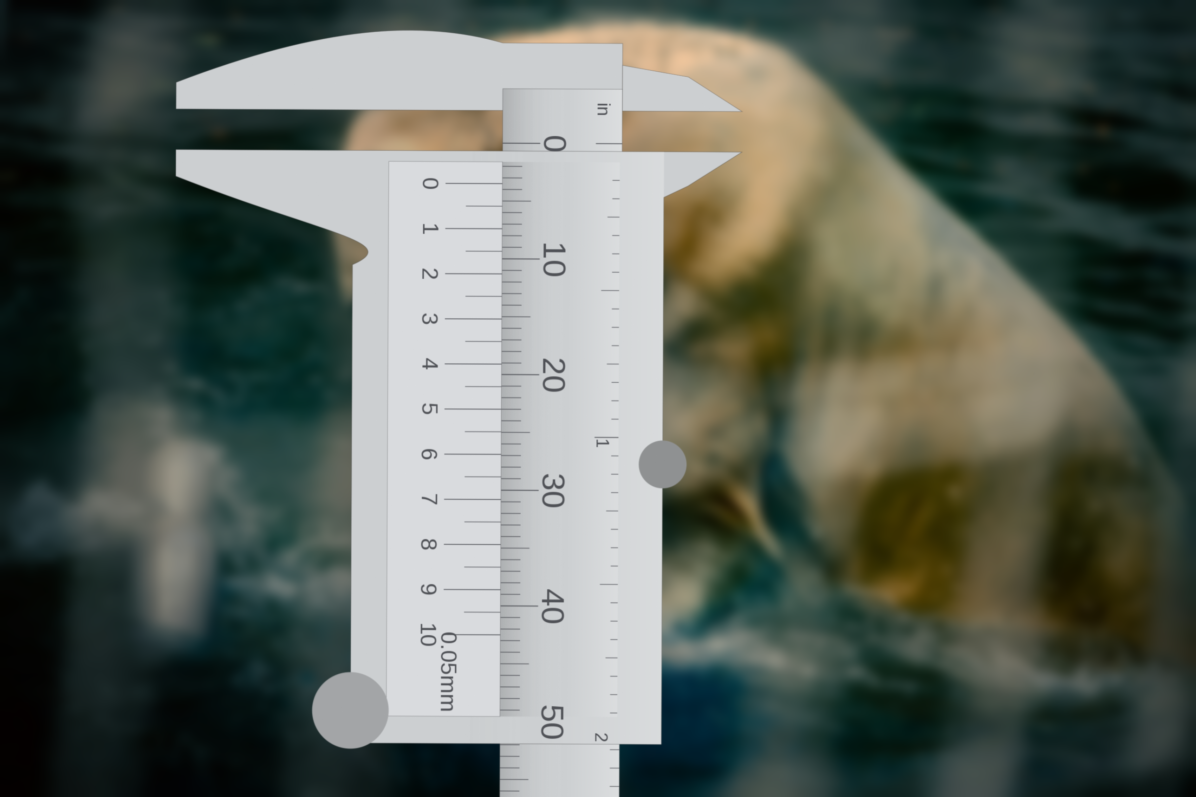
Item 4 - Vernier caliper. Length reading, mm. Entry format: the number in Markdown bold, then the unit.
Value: **3.5** mm
